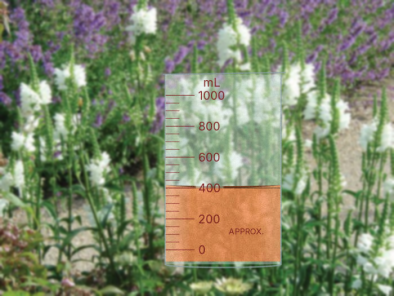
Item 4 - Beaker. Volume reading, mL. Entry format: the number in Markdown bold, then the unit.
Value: **400** mL
